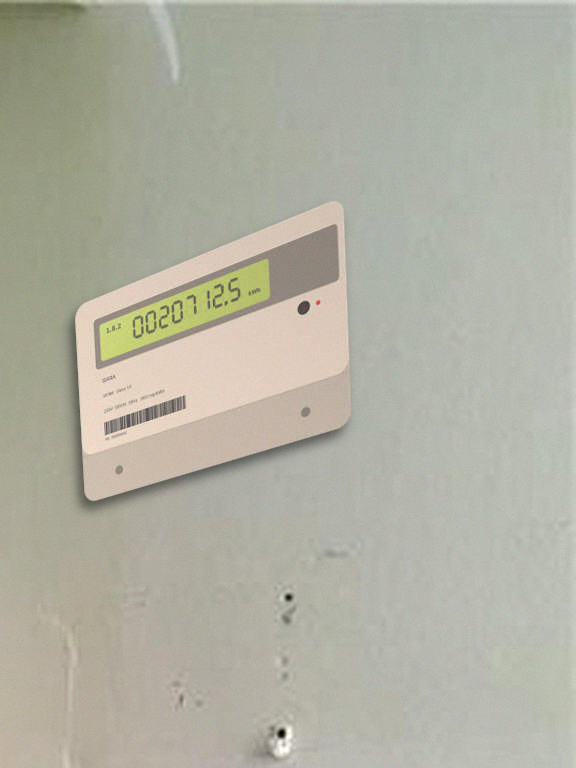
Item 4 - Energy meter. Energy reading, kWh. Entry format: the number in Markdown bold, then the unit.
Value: **20712.5** kWh
